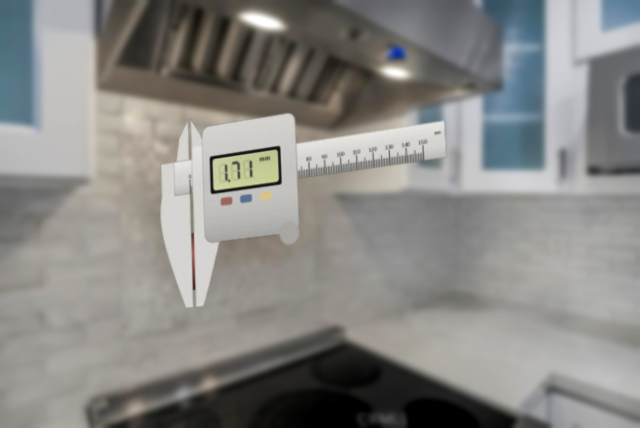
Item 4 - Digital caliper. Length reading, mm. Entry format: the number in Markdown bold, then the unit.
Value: **1.71** mm
